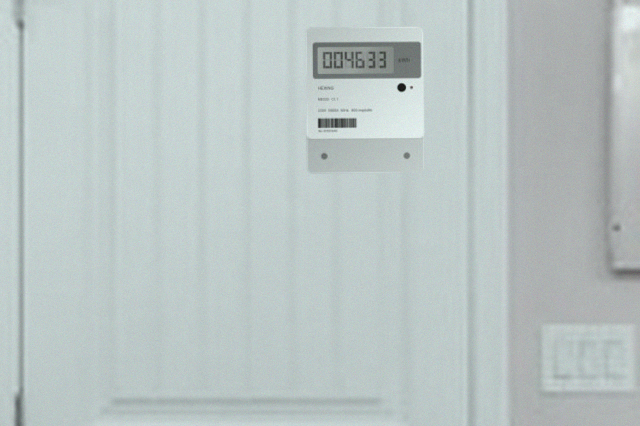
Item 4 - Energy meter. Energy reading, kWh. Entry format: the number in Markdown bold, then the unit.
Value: **4633** kWh
